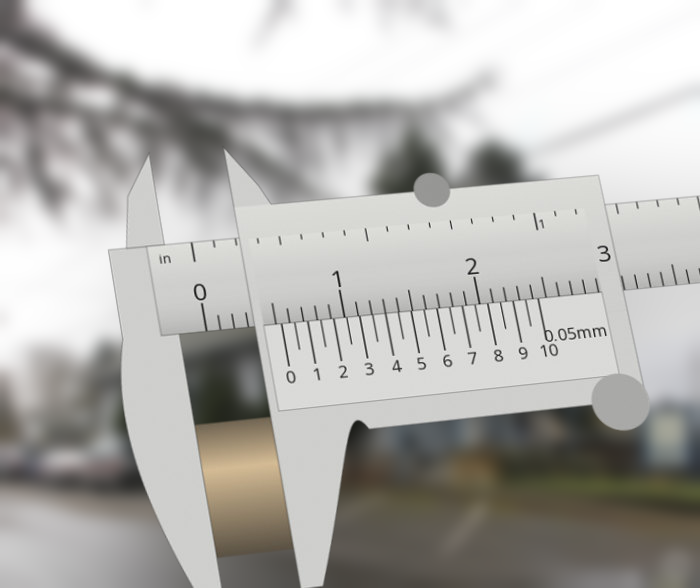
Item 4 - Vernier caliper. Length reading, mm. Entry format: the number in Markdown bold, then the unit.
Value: **5.4** mm
